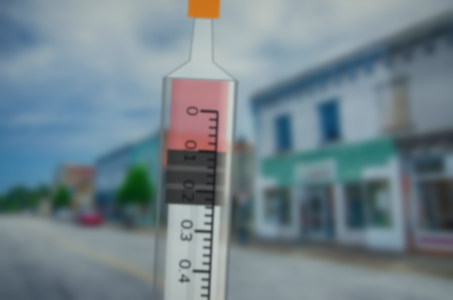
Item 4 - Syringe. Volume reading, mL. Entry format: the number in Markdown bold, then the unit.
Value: **0.1** mL
